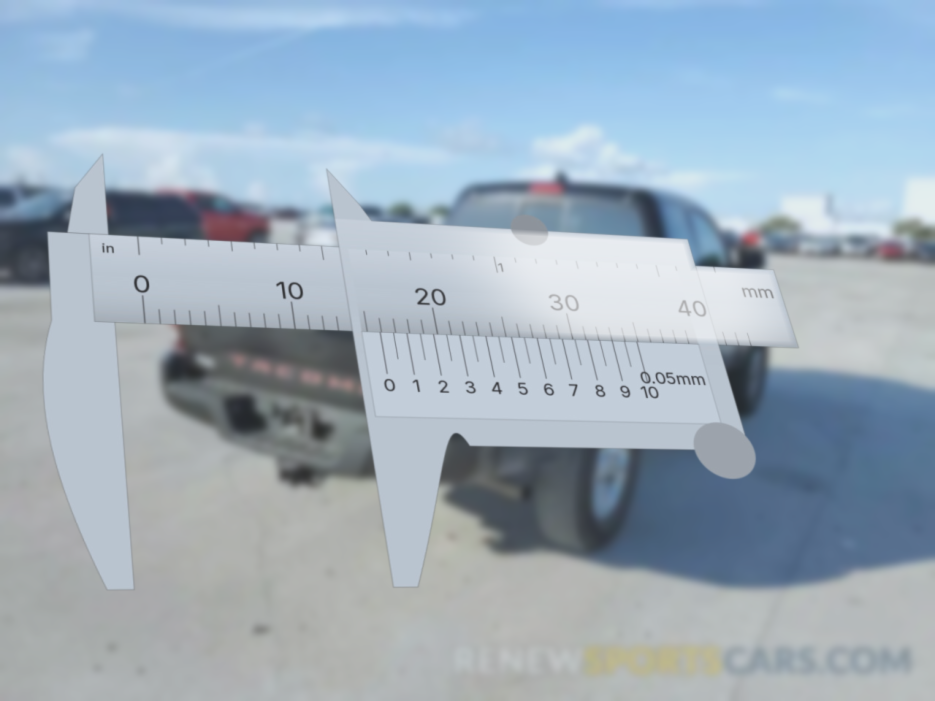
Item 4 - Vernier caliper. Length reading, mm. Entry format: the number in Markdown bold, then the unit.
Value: **15.9** mm
